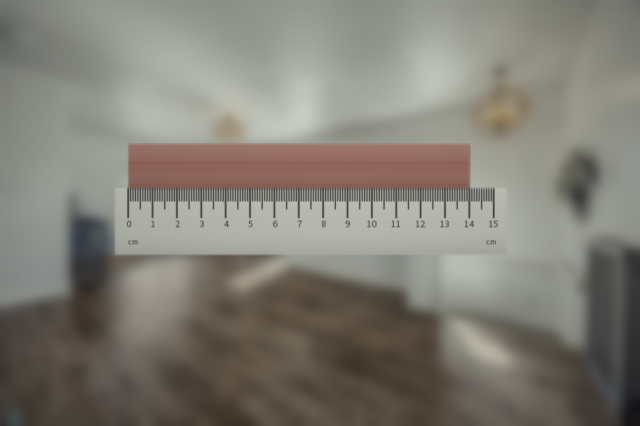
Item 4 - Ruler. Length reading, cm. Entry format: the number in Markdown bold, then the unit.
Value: **14** cm
